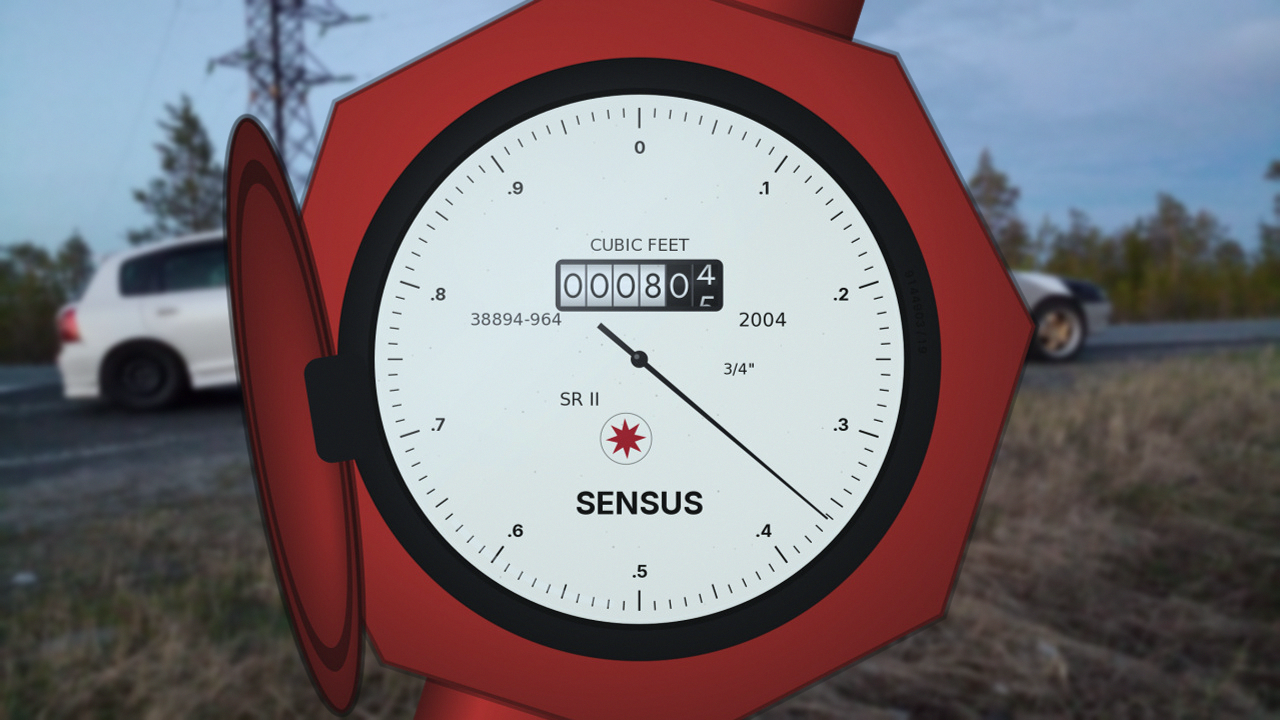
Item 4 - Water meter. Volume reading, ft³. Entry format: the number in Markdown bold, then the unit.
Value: **804.36** ft³
